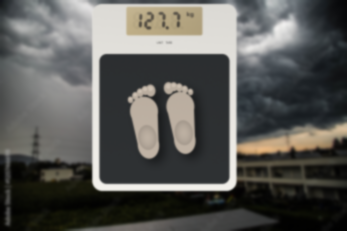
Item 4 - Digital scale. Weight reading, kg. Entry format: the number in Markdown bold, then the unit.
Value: **127.7** kg
